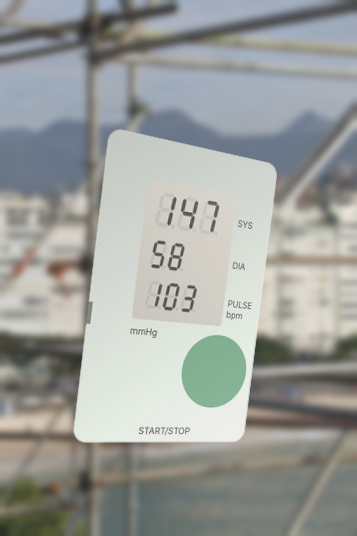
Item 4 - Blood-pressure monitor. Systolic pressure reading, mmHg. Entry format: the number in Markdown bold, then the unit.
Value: **147** mmHg
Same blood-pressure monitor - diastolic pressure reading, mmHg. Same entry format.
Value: **58** mmHg
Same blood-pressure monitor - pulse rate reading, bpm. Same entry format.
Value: **103** bpm
